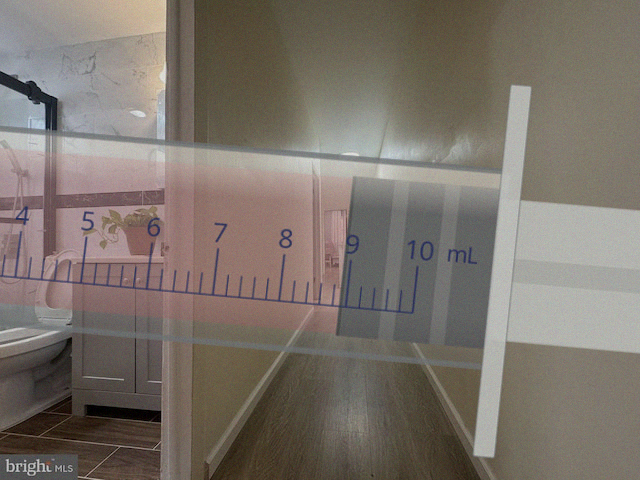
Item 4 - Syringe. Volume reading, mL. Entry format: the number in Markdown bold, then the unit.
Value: **8.9** mL
